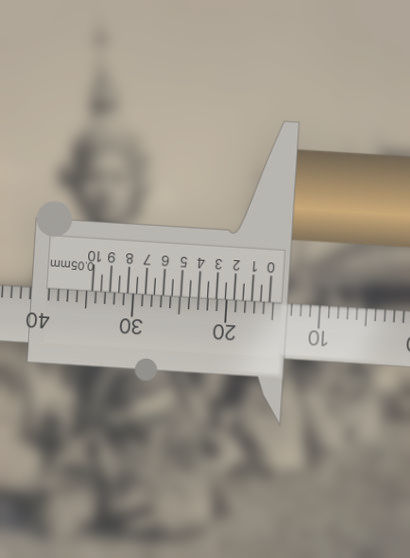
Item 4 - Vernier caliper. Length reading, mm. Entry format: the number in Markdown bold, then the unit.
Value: **15.4** mm
